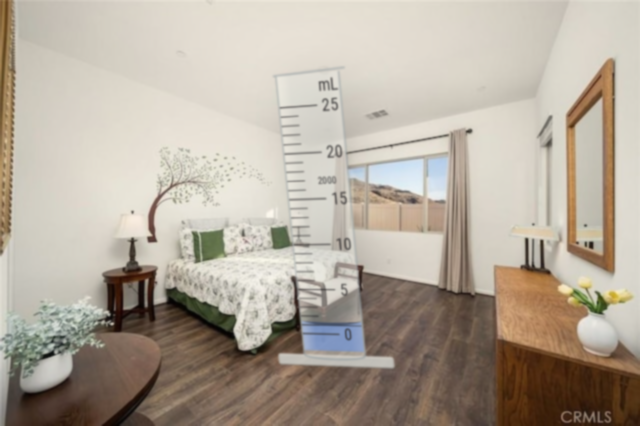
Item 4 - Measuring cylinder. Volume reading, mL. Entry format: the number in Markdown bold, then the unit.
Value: **1** mL
